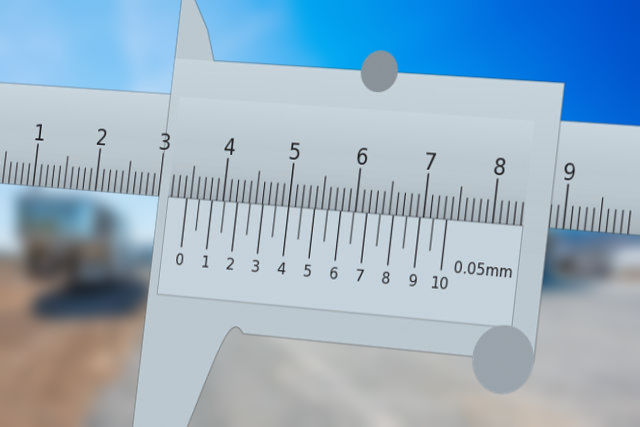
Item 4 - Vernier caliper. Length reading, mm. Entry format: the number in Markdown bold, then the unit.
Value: **34.4** mm
